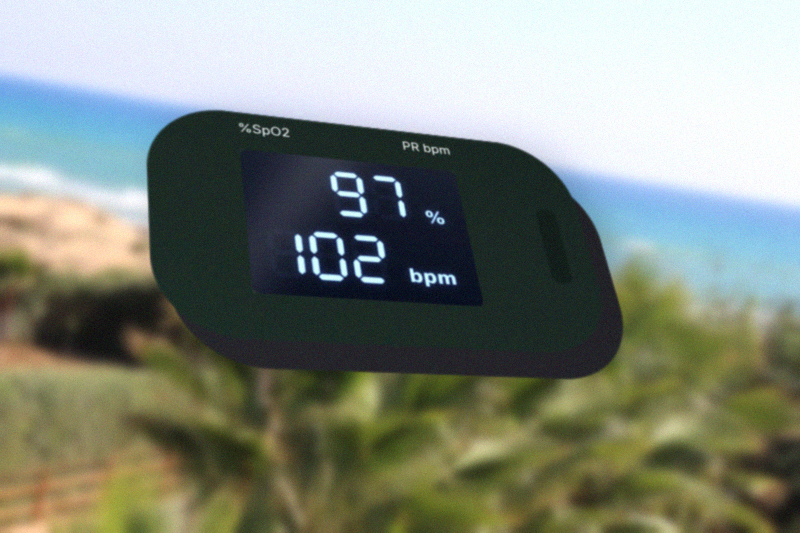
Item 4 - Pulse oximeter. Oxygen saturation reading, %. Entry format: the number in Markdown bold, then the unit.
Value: **97** %
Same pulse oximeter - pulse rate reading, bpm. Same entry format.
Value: **102** bpm
